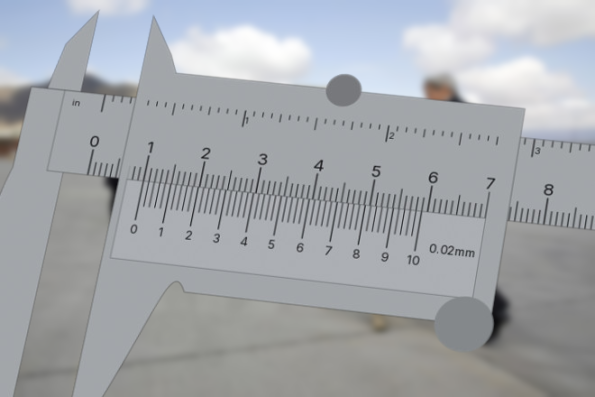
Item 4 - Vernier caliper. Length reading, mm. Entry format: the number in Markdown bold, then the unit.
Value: **10.0** mm
